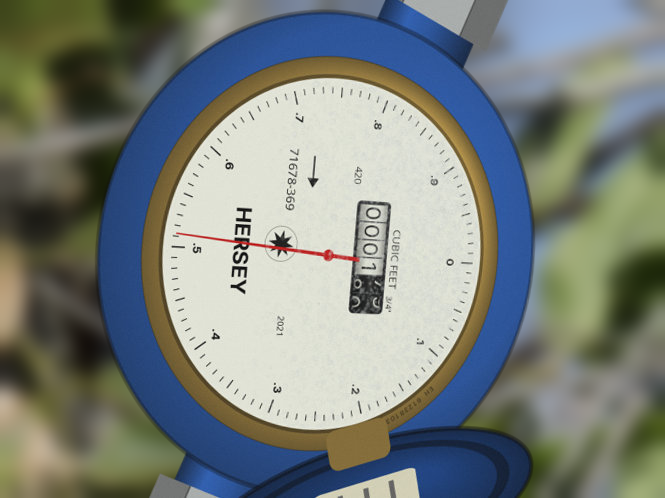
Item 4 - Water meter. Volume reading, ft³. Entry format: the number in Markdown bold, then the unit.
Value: **179.51** ft³
